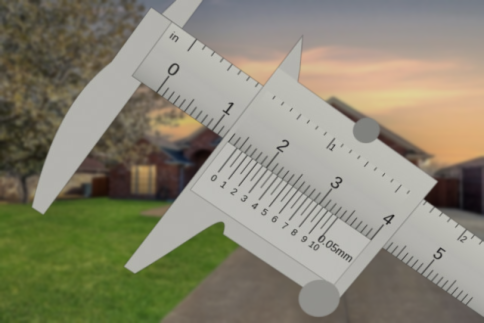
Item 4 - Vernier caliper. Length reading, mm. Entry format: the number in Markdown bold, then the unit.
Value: **14.6** mm
